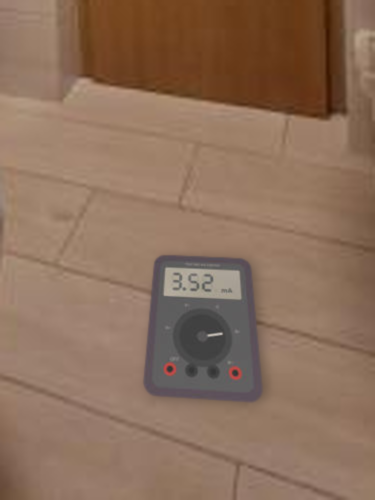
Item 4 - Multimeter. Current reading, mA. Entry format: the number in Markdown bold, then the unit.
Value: **3.52** mA
